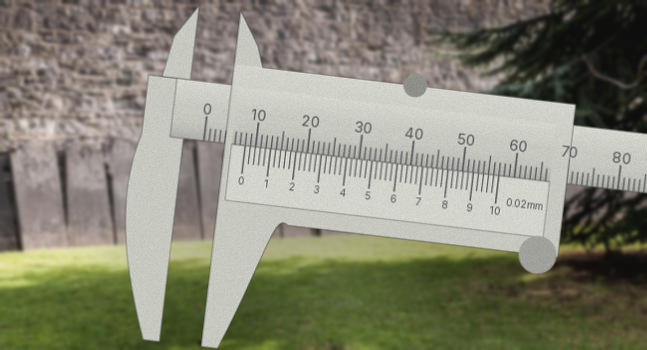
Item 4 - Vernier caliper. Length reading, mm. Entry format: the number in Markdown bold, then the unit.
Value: **8.0** mm
